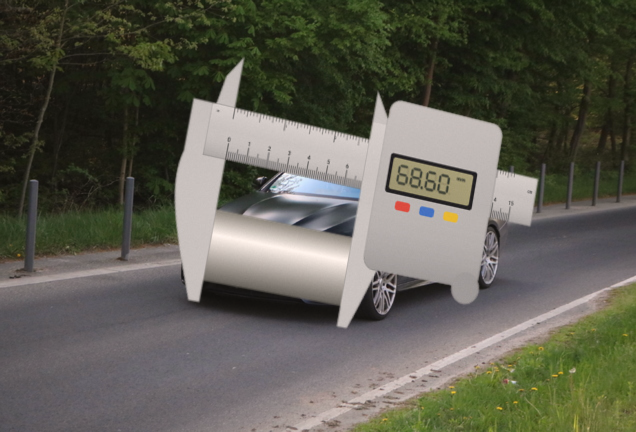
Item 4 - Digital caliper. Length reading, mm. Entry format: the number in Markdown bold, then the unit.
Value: **68.60** mm
